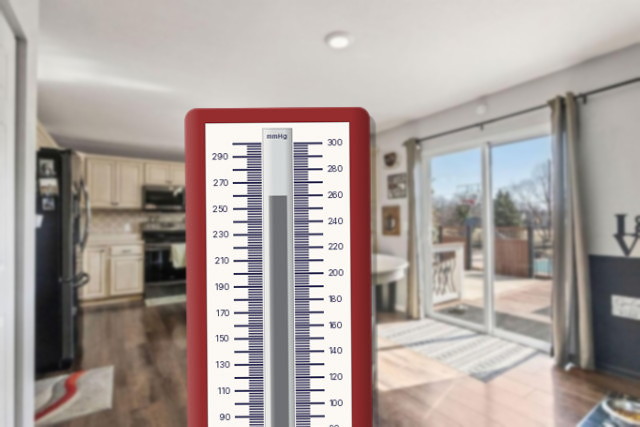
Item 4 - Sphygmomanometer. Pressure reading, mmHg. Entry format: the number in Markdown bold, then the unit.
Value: **260** mmHg
